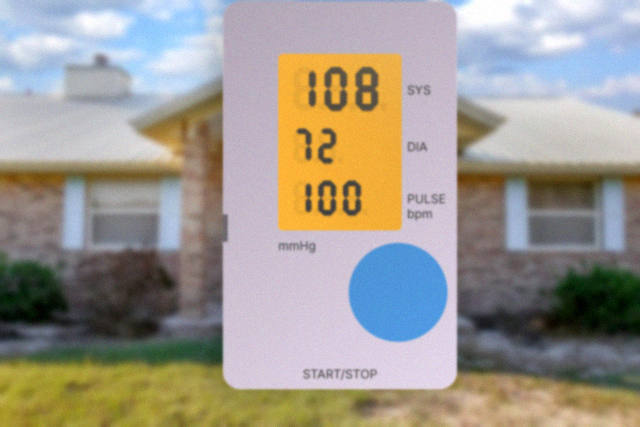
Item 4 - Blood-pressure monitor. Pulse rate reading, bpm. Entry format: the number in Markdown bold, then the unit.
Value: **100** bpm
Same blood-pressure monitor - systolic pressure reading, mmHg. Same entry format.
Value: **108** mmHg
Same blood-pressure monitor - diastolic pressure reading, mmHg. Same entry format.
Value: **72** mmHg
